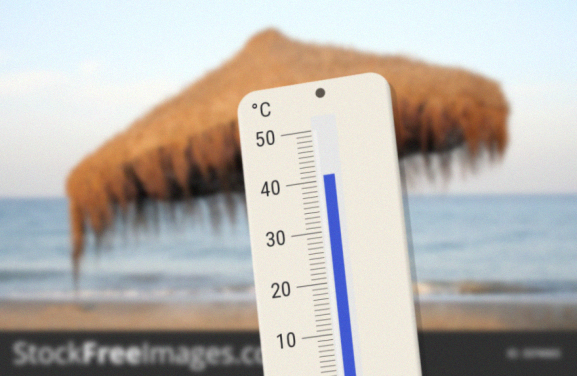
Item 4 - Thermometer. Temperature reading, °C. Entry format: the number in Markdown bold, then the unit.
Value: **41** °C
